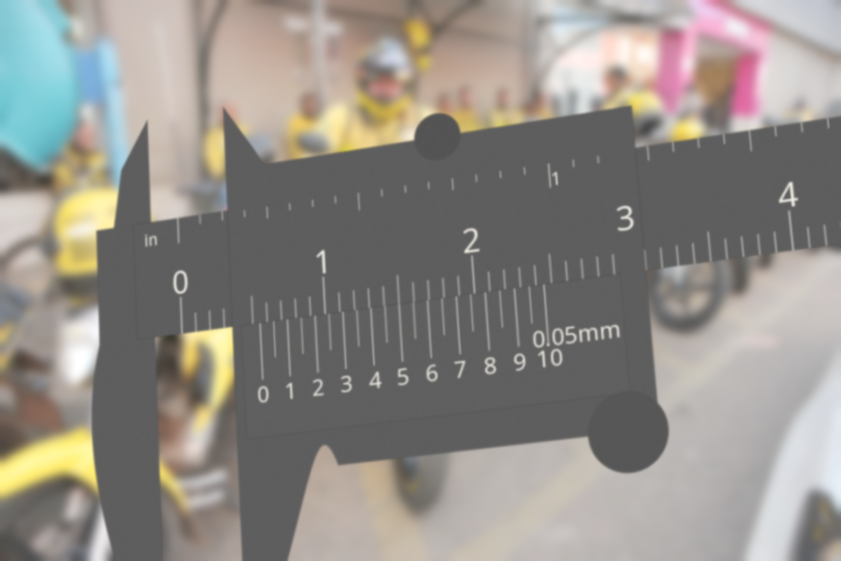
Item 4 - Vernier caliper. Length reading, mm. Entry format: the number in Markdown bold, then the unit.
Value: **5.5** mm
